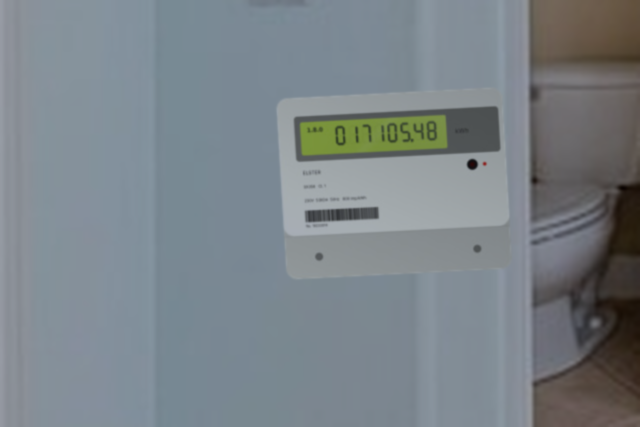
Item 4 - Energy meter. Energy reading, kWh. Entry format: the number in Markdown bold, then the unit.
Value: **17105.48** kWh
